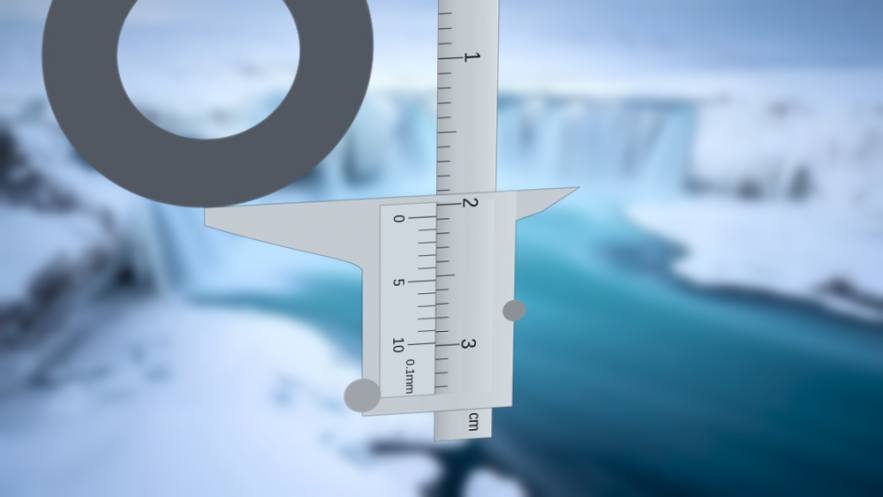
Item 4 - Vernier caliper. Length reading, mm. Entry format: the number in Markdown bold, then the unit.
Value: **20.8** mm
